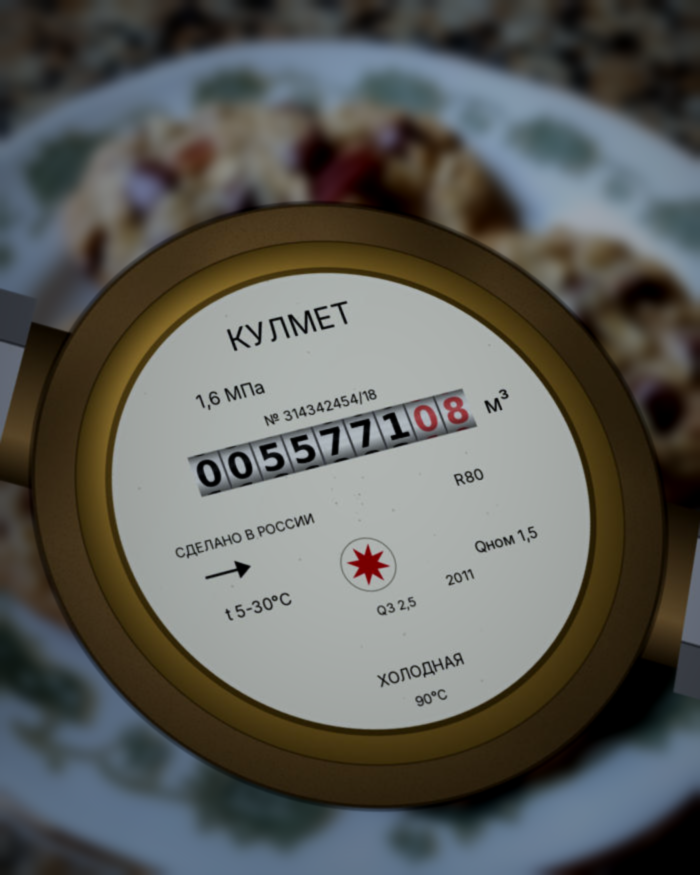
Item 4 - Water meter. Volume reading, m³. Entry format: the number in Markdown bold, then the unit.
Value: **55771.08** m³
